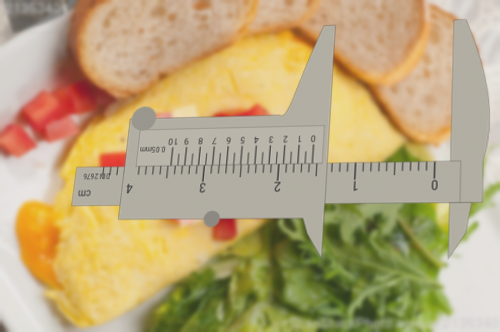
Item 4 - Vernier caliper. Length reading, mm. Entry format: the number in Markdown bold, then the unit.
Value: **15.6** mm
